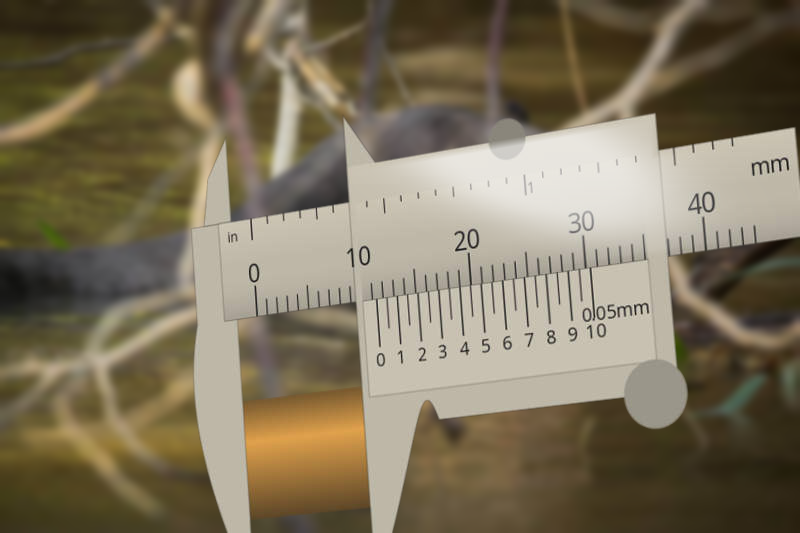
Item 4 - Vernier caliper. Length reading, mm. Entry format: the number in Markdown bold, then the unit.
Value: **11.4** mm
